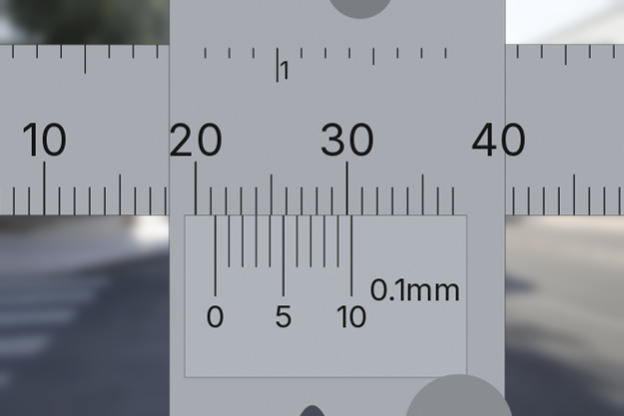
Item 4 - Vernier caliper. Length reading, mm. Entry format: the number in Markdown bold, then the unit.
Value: **21.3** mm
